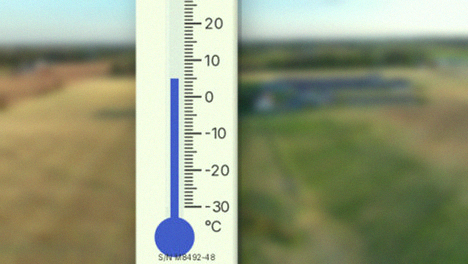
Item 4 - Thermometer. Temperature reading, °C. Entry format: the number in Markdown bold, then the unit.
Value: **5** °C
